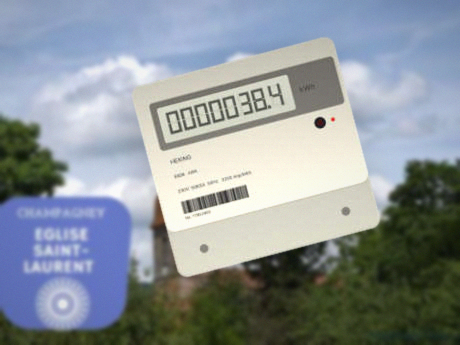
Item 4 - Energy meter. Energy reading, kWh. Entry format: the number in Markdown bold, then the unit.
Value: **38.4** kWh
